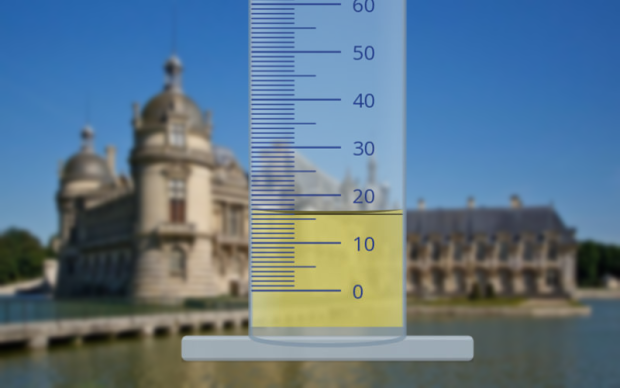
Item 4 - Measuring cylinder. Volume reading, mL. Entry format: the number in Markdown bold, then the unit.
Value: **16** mL
